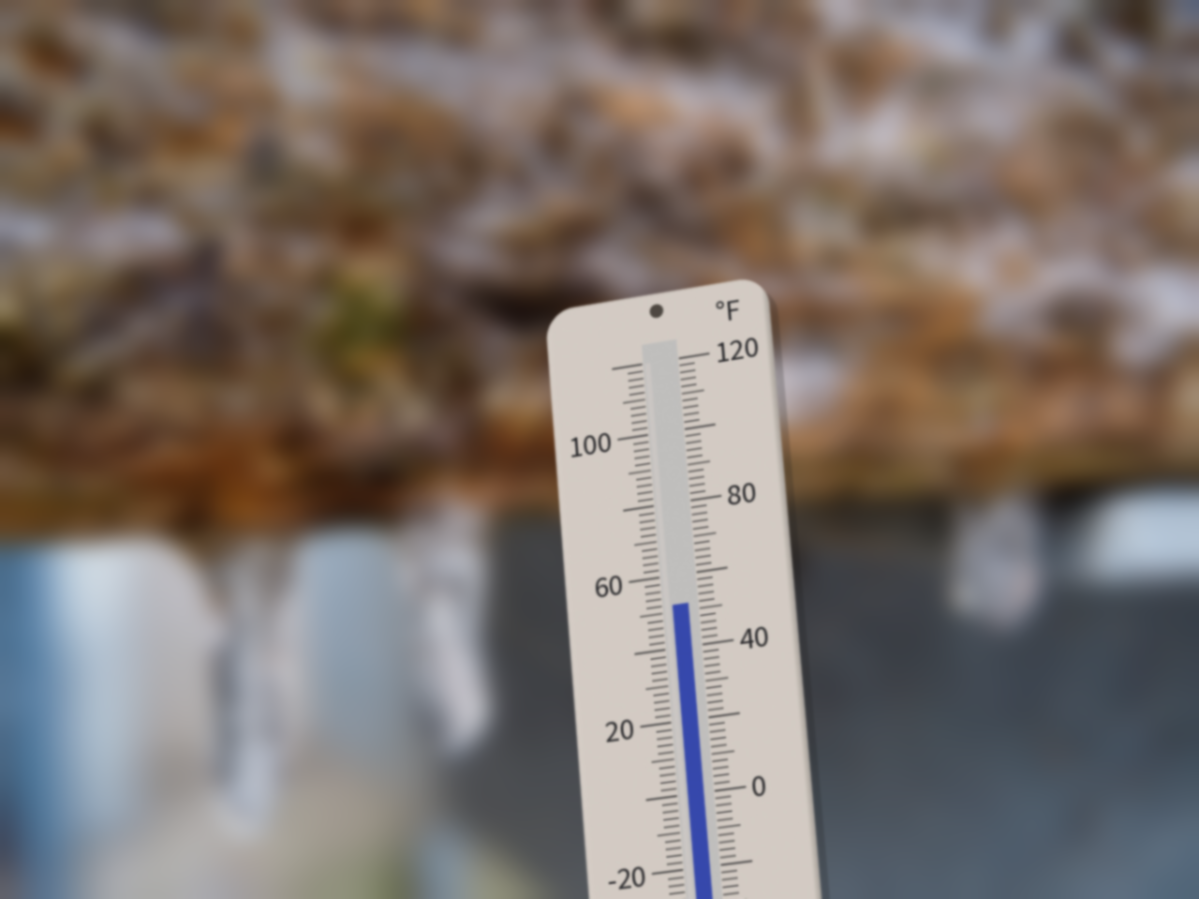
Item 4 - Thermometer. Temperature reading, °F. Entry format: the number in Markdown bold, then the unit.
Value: **52** °F
